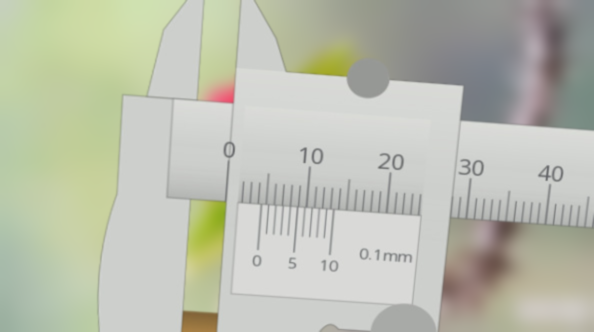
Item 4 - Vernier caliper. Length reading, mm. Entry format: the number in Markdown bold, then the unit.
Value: **4.4** mm
